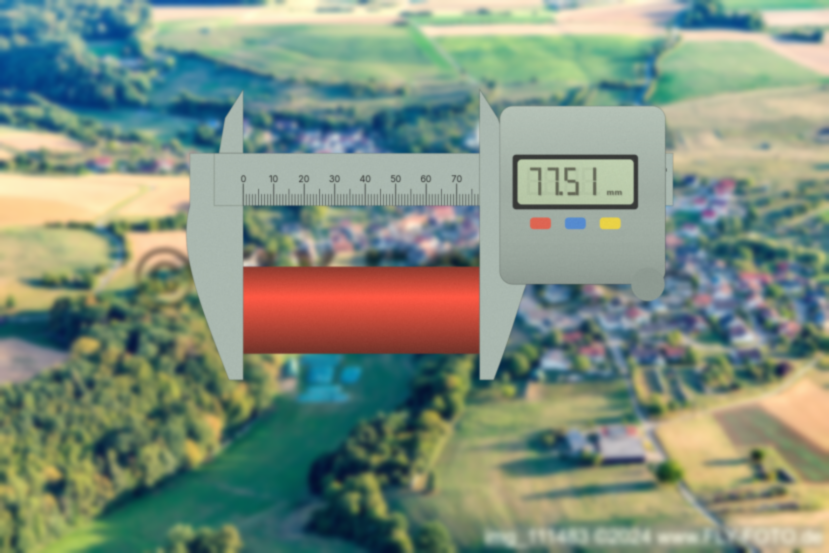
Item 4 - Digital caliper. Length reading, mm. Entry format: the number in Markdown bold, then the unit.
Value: **77.51** mm
